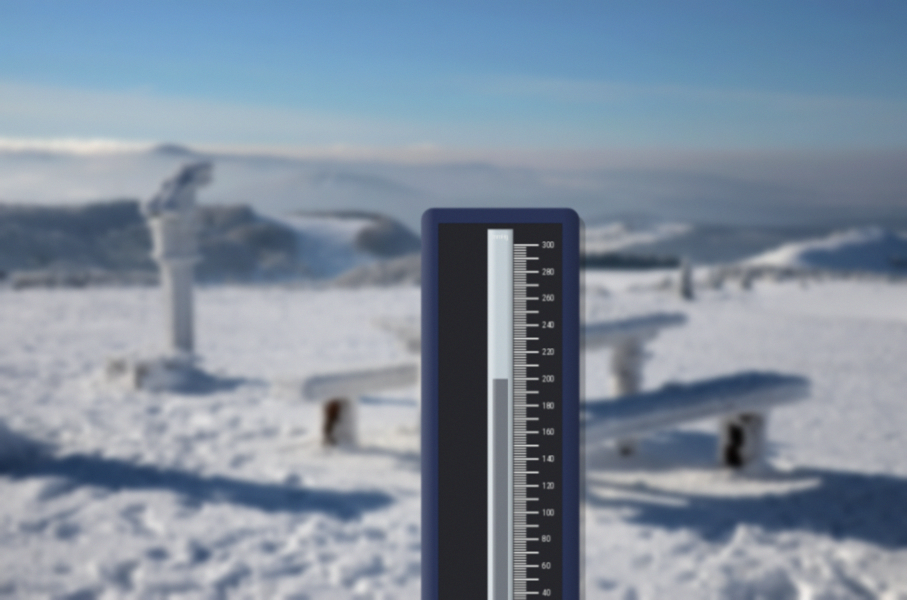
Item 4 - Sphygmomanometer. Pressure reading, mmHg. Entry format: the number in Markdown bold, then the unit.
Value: **200** mmHg
